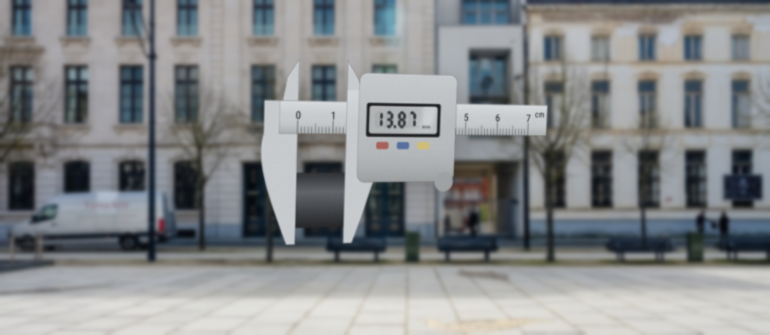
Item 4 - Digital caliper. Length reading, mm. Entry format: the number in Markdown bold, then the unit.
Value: **13.87** mm
